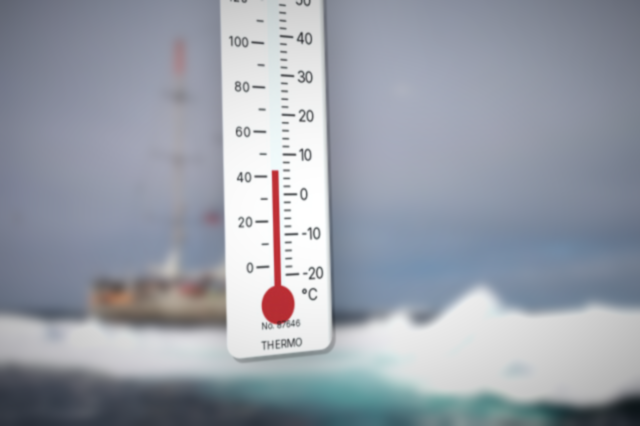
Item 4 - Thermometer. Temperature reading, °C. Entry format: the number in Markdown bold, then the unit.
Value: **6** °C
